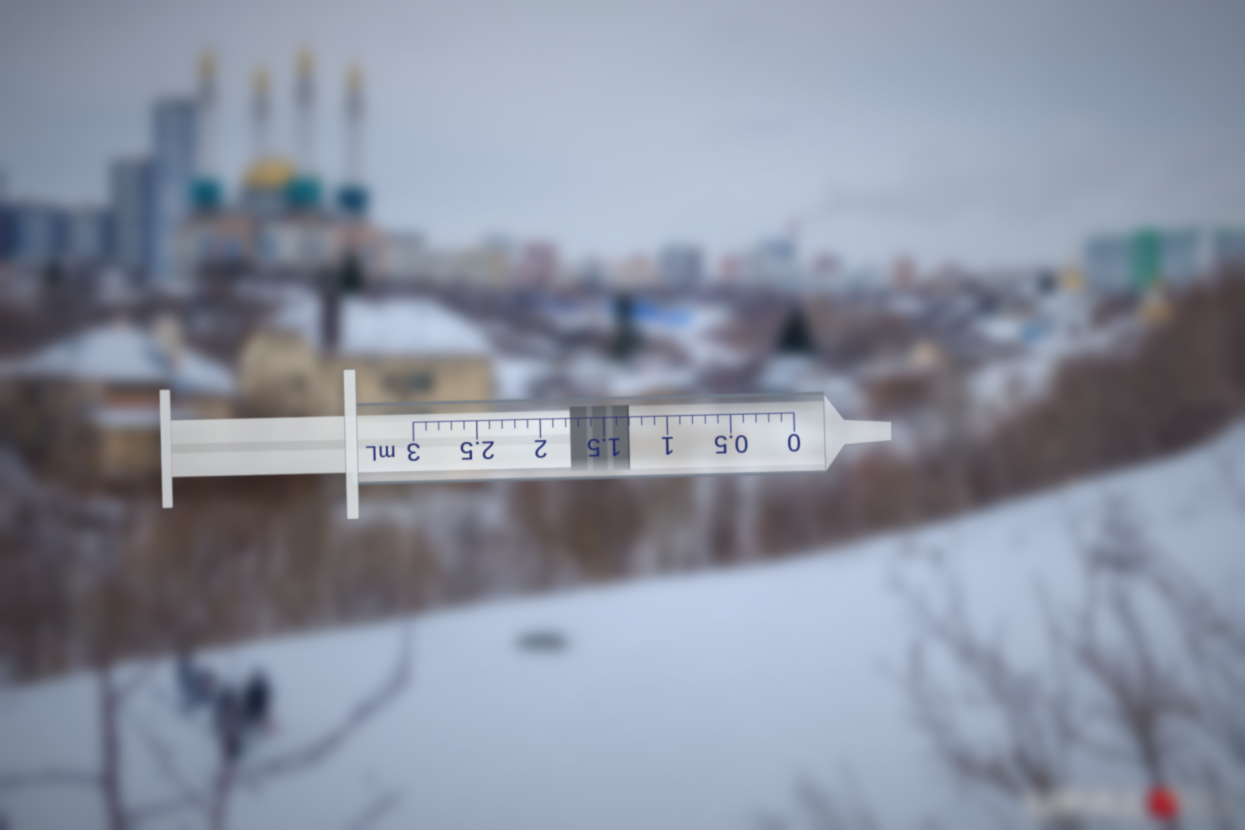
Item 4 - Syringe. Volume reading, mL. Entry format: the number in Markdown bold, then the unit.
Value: **1.3** mL
